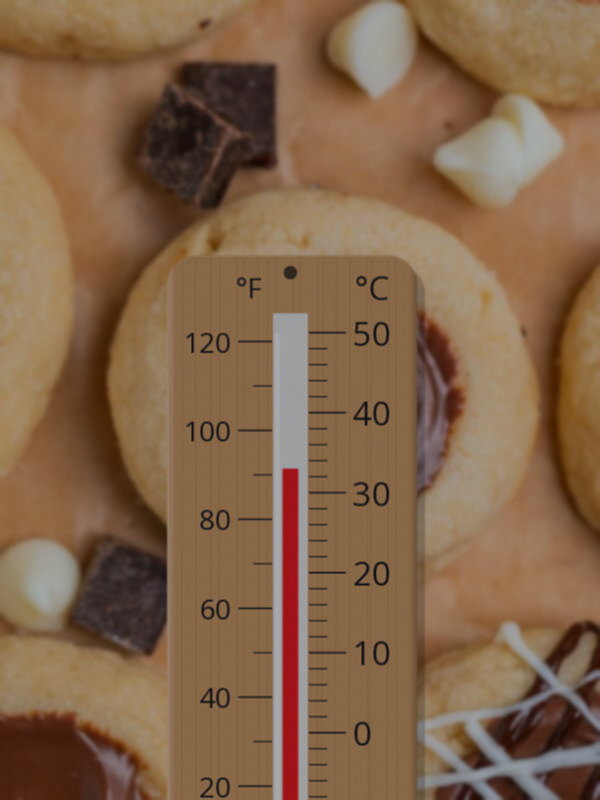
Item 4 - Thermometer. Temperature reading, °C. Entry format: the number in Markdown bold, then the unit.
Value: **33** °C
